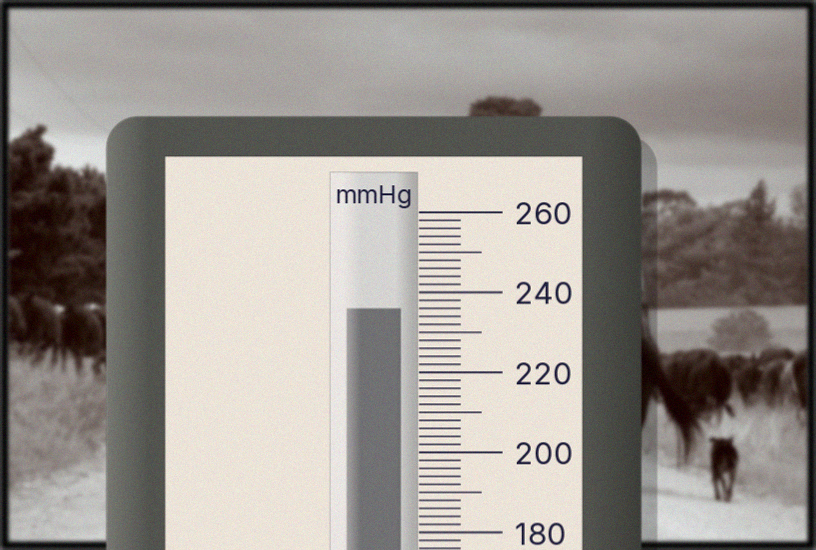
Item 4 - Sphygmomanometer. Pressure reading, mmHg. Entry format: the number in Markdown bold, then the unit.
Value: **236** mmHg
